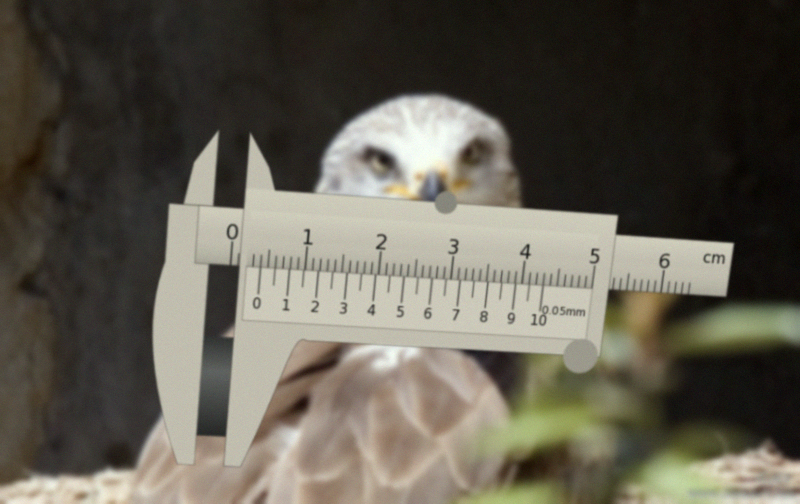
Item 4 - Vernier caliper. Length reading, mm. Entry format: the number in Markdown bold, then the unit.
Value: **4.0** mm
